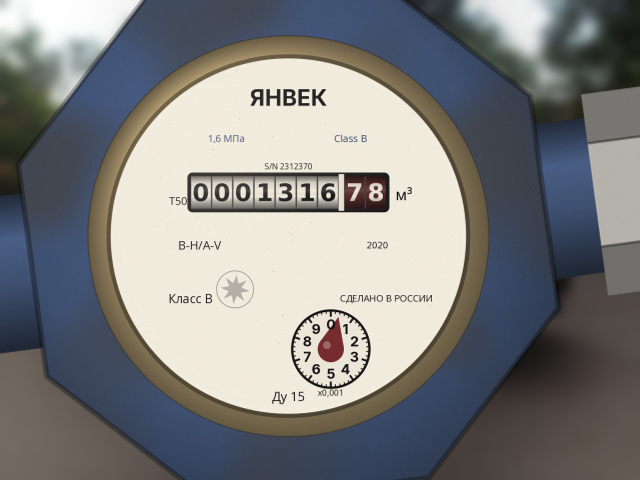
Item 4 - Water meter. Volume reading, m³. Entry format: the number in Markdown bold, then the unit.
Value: **1316.780** m³
